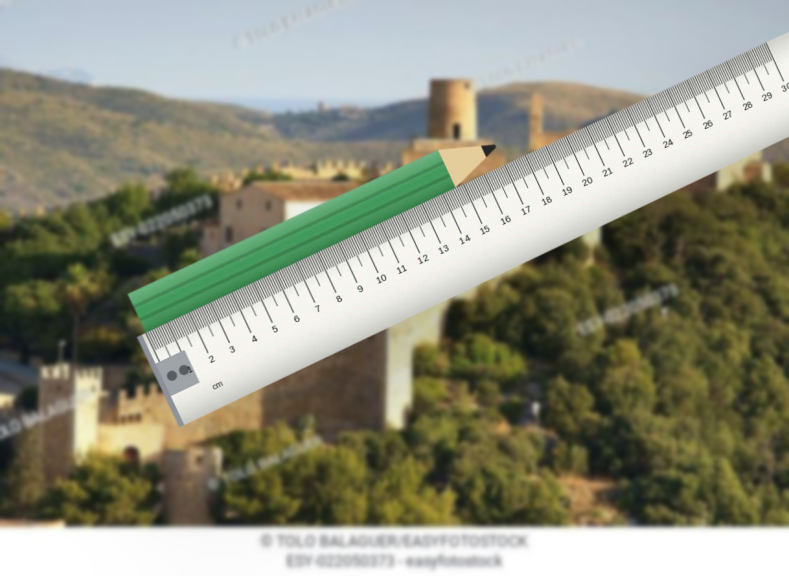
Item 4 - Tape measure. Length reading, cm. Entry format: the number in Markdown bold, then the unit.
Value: **17** cm
